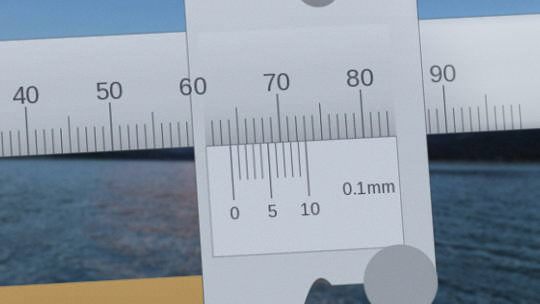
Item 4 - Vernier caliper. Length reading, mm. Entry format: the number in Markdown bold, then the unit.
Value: **64.0** mm
